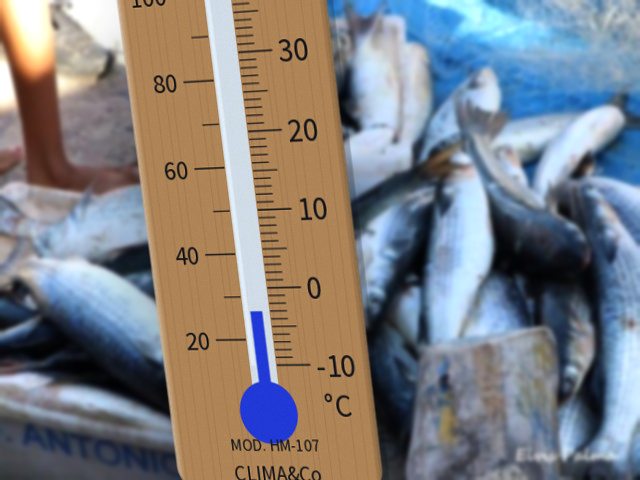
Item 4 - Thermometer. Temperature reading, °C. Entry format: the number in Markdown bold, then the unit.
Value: **-3** °C
